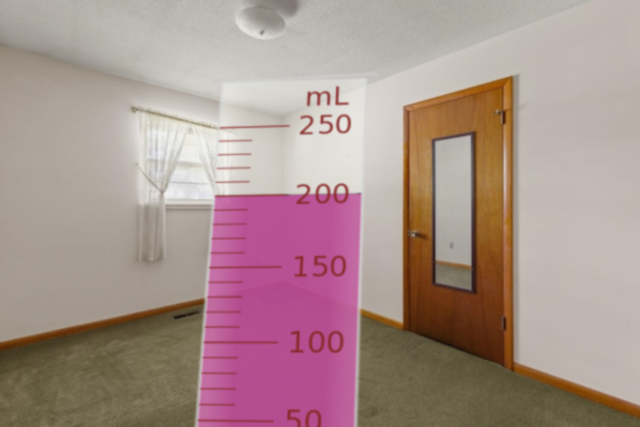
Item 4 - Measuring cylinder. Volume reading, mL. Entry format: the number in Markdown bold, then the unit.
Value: **200** mL
